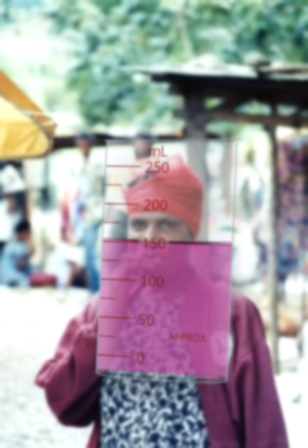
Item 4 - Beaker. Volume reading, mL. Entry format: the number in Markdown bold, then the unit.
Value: **150** mL
